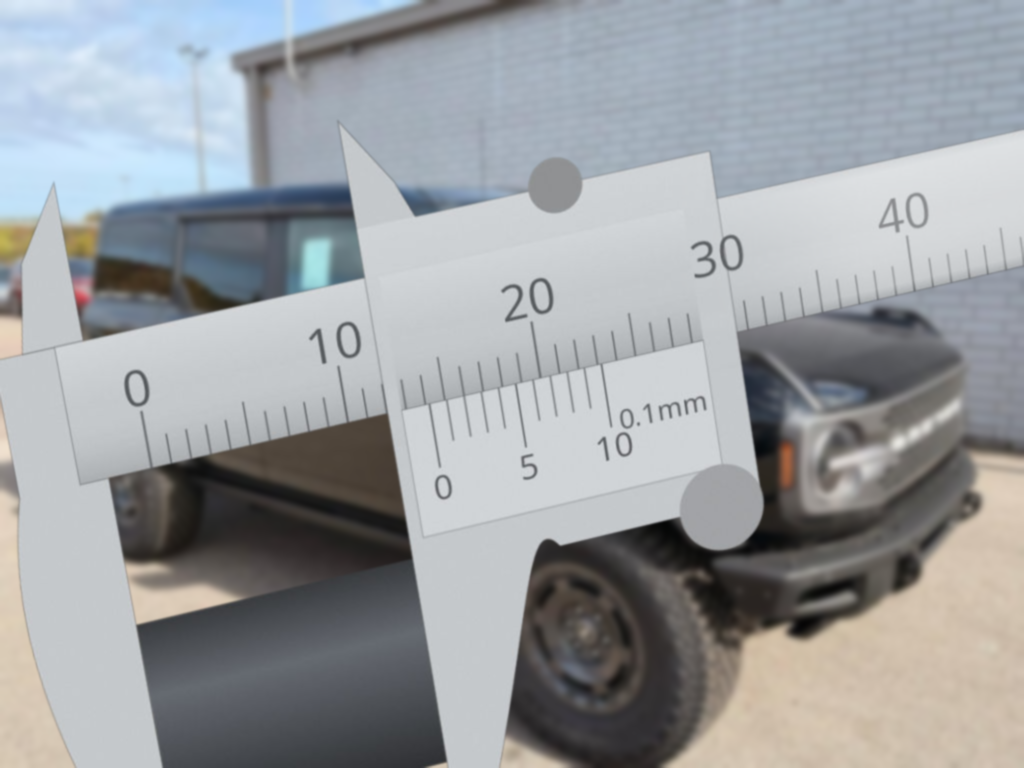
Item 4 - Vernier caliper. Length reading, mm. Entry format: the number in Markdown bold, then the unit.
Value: **14.2** mm
